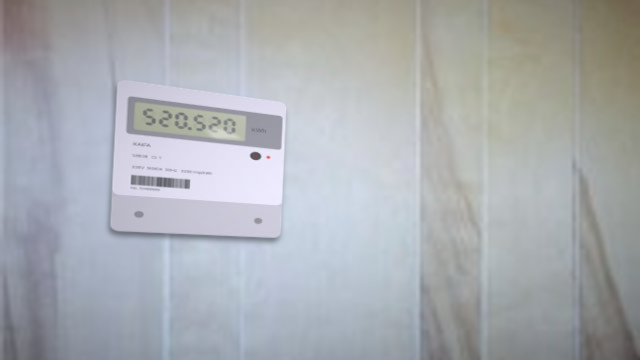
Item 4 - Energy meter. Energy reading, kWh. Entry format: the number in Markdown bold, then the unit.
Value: **520.520** kWh
